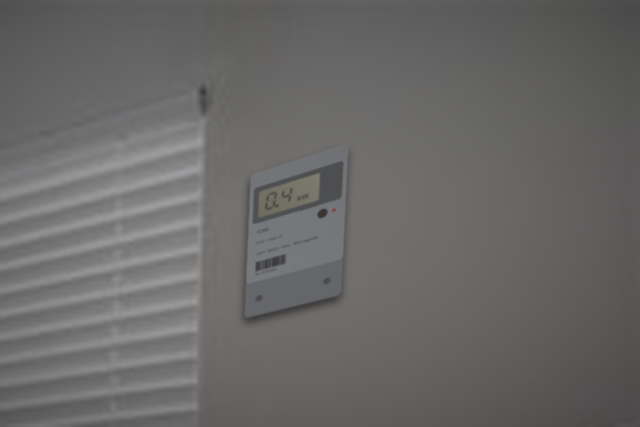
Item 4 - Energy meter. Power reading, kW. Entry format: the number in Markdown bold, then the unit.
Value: **0.4** kW
